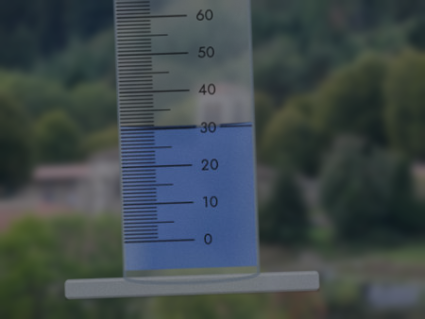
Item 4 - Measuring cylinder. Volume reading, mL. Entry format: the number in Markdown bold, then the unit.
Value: **30** mL
